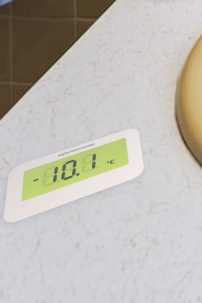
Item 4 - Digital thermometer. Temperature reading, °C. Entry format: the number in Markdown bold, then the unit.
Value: **-10.1** °C
